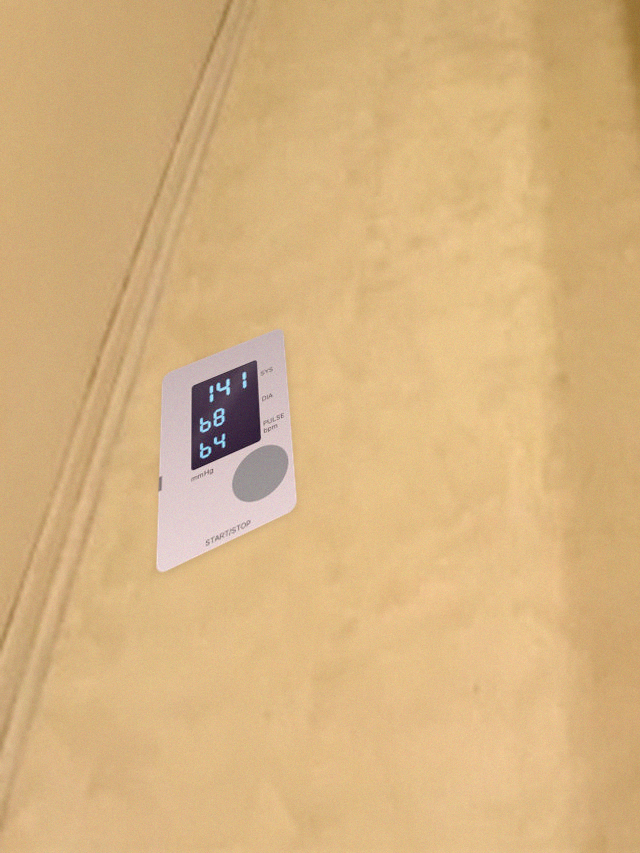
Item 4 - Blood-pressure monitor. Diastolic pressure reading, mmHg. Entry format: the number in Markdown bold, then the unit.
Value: **68** mmHg
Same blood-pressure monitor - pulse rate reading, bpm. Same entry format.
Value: **64** bpm
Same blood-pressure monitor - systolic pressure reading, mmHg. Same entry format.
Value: **141** mmHg
